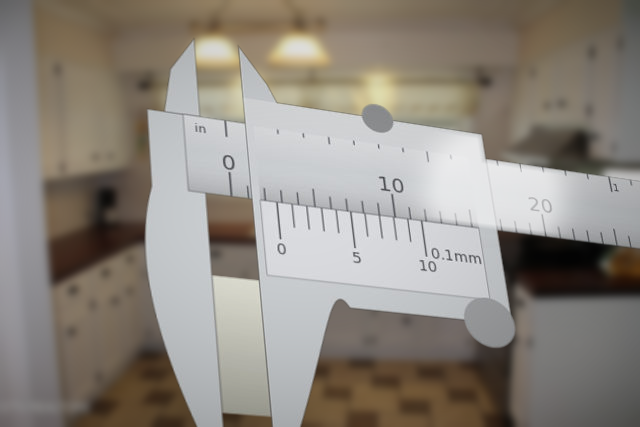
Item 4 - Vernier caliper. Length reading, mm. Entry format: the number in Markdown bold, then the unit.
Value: **2.7** mm
